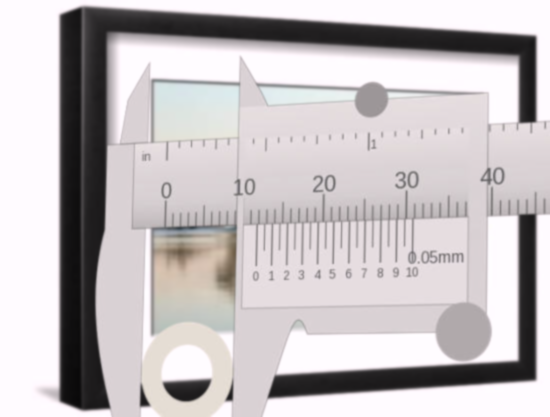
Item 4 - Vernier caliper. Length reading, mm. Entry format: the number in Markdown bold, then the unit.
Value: **11.8** mm
